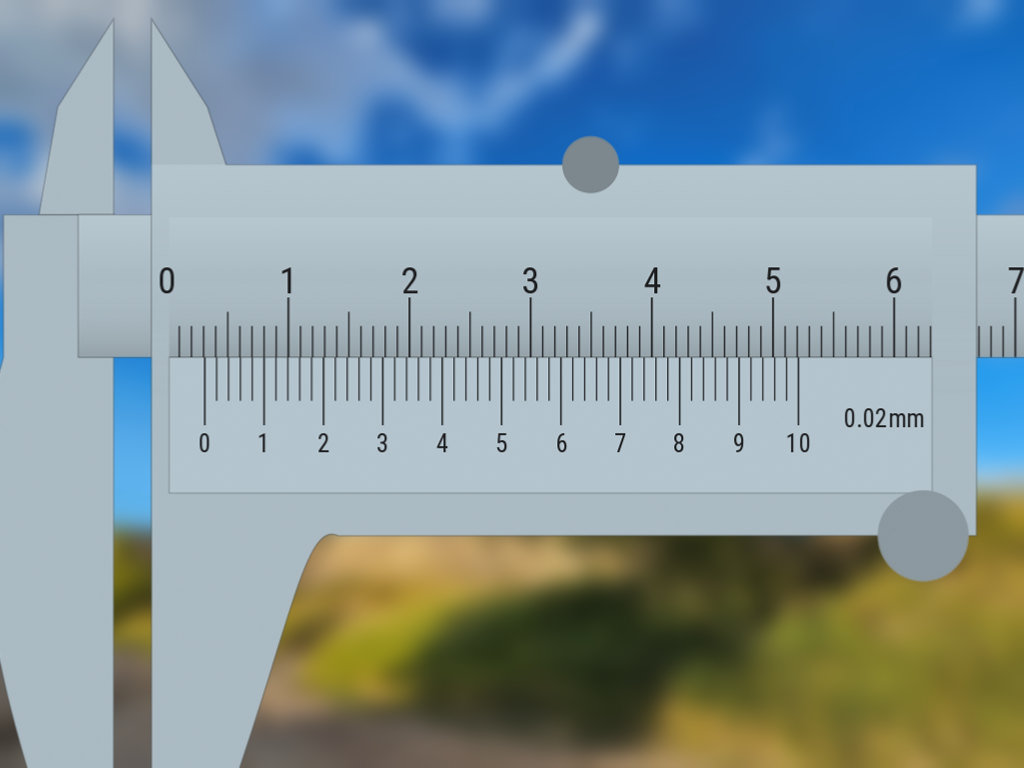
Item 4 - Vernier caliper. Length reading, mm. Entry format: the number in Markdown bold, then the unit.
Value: **3.1** mm
